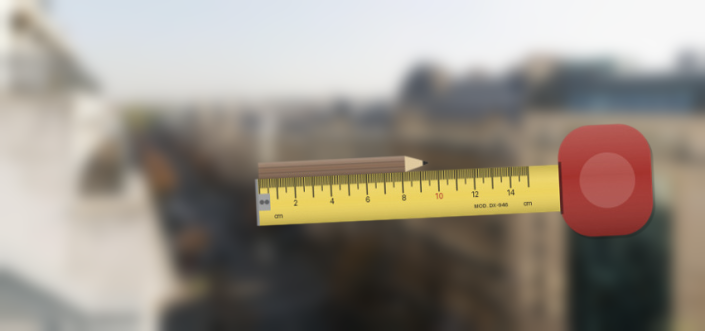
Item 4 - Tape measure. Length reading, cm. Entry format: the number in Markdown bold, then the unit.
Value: **9.5** cm
